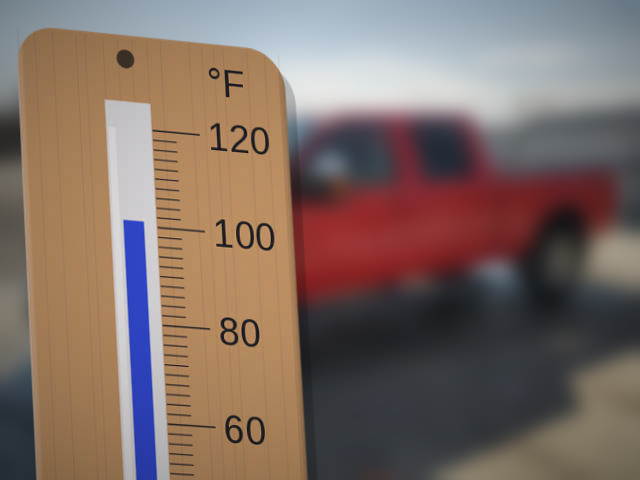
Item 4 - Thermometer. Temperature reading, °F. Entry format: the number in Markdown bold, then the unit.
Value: **101** °F
